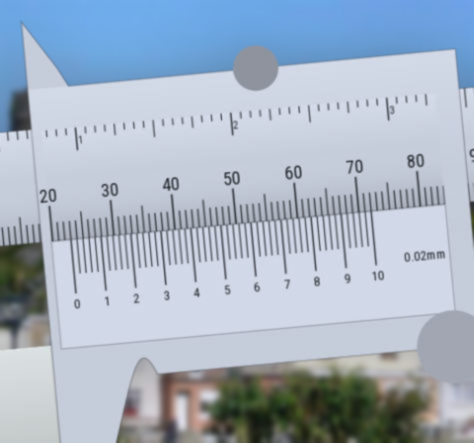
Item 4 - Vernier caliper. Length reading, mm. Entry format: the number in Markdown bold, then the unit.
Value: **23.0** mm
